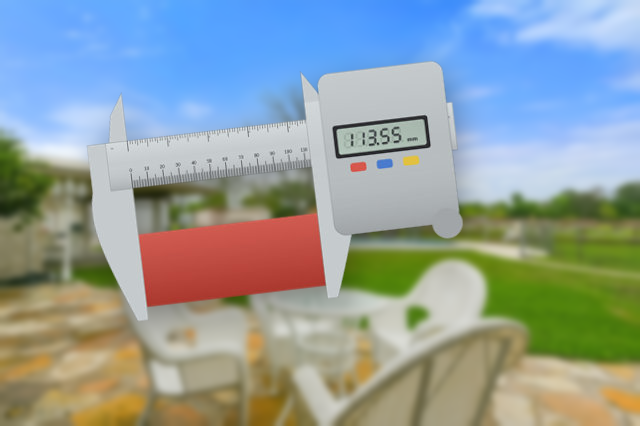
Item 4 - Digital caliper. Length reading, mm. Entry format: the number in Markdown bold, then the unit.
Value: **113.55** mm
